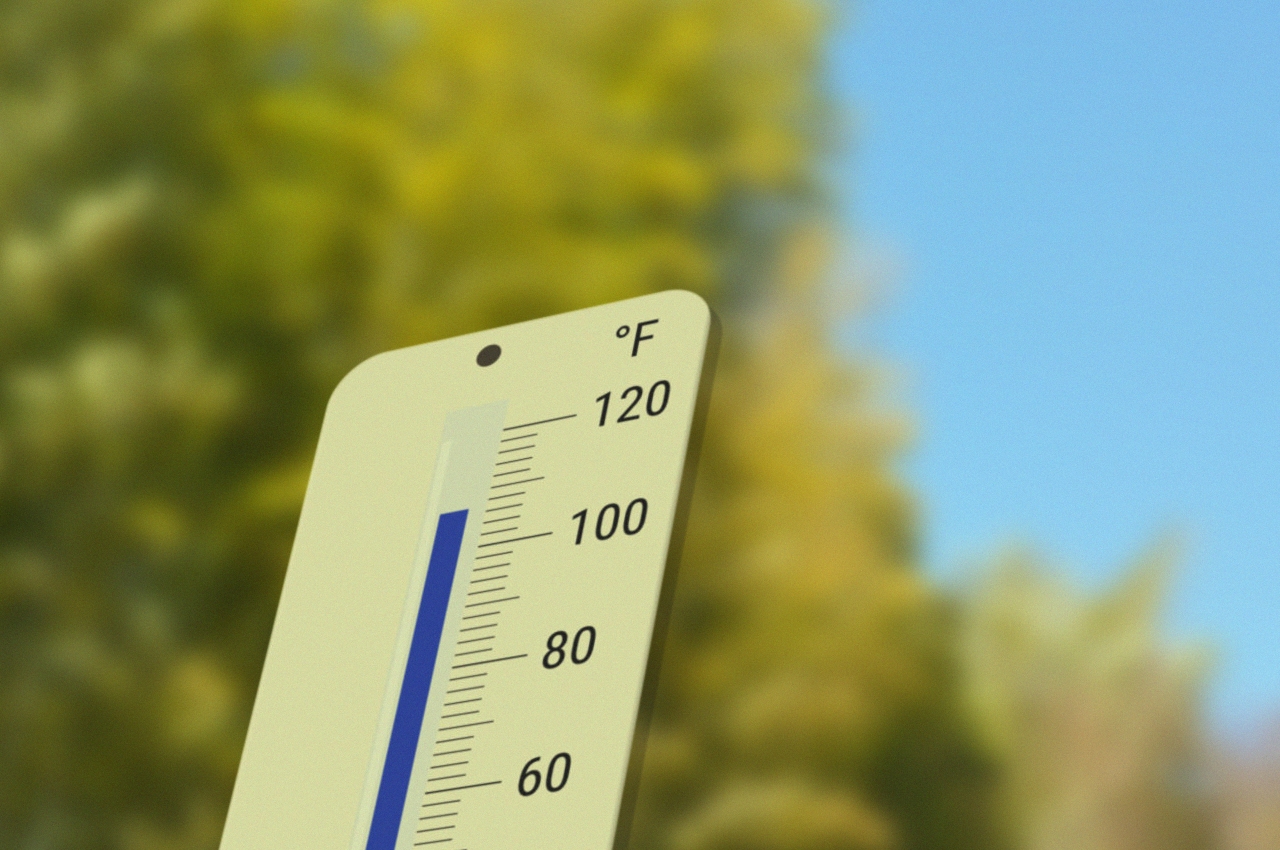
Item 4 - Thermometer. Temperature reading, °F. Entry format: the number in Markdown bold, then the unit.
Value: **107** °F
